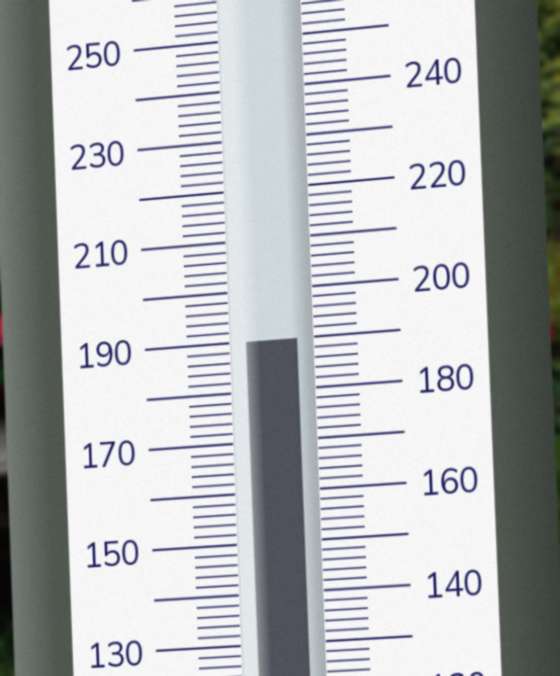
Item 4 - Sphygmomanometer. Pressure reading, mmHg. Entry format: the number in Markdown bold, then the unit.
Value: **190** mmHg
